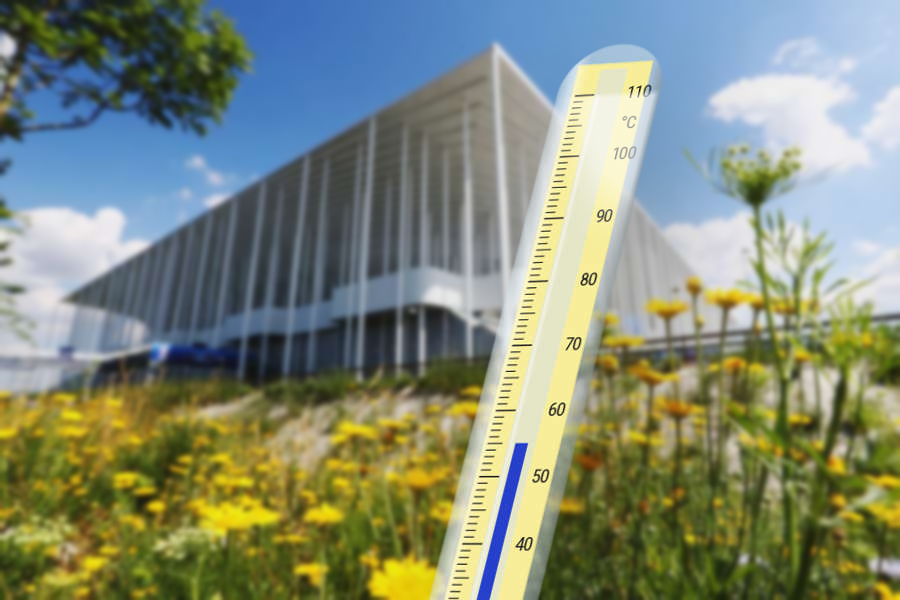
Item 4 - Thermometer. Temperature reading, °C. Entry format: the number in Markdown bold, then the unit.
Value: **55** °C
